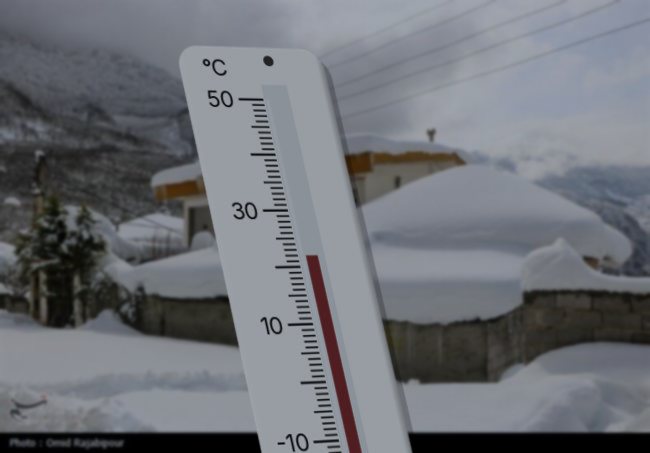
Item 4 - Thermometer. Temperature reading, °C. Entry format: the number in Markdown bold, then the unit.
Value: **22** °C
